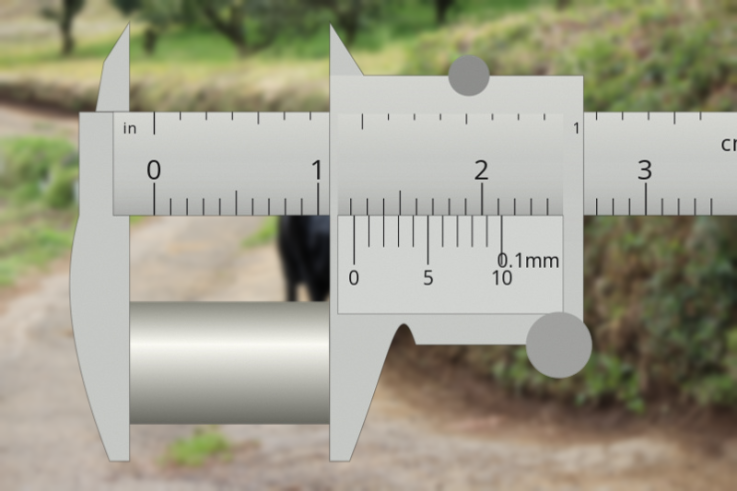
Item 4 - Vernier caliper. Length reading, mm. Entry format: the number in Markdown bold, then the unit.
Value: **12.2** mm
